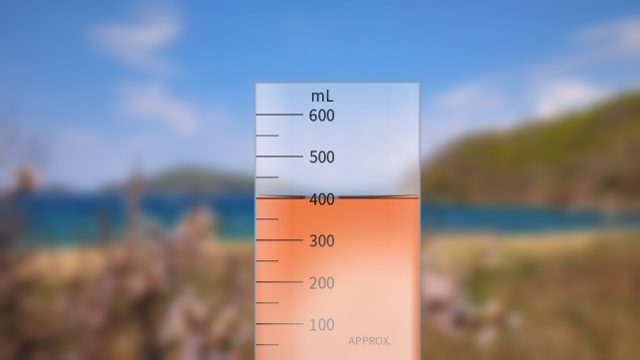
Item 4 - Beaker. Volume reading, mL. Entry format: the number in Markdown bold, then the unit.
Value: **400** mL
